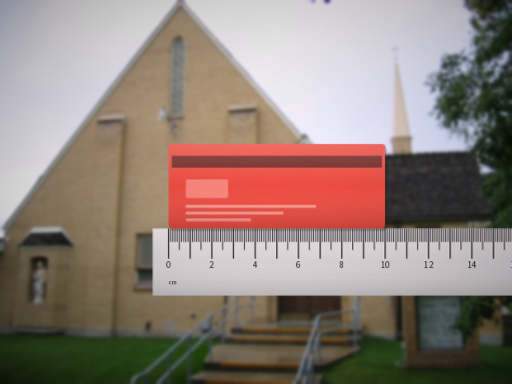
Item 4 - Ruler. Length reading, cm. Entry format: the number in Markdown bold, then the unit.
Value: **10** cm
